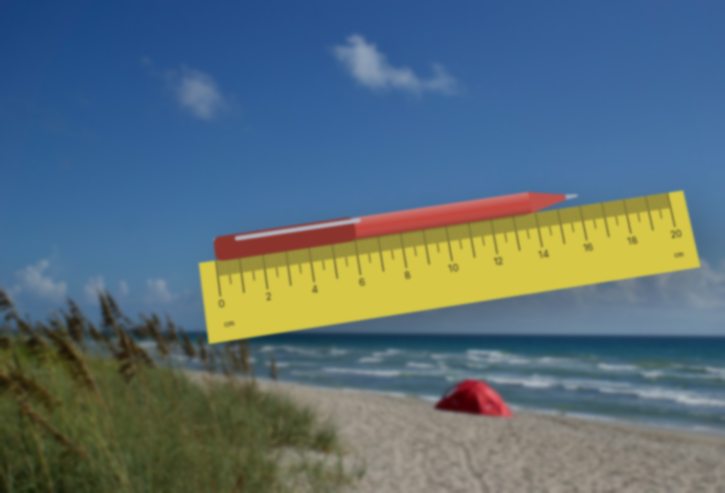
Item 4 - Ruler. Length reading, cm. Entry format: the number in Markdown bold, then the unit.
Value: **16** cm
